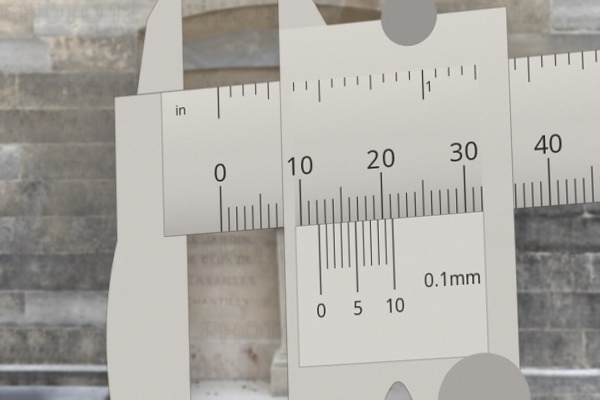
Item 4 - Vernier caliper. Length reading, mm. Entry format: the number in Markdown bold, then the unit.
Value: **12.2** mm
